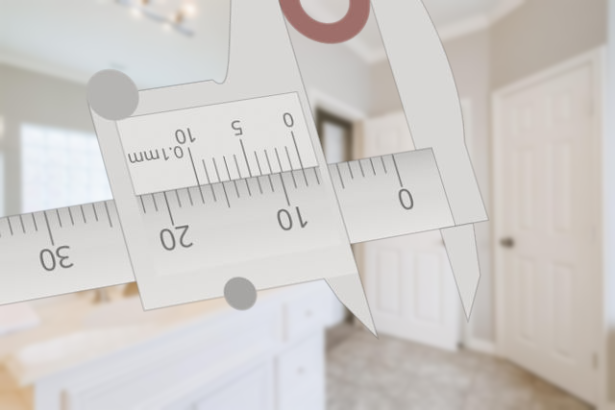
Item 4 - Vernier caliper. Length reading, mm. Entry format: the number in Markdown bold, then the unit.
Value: **8.0** mm
